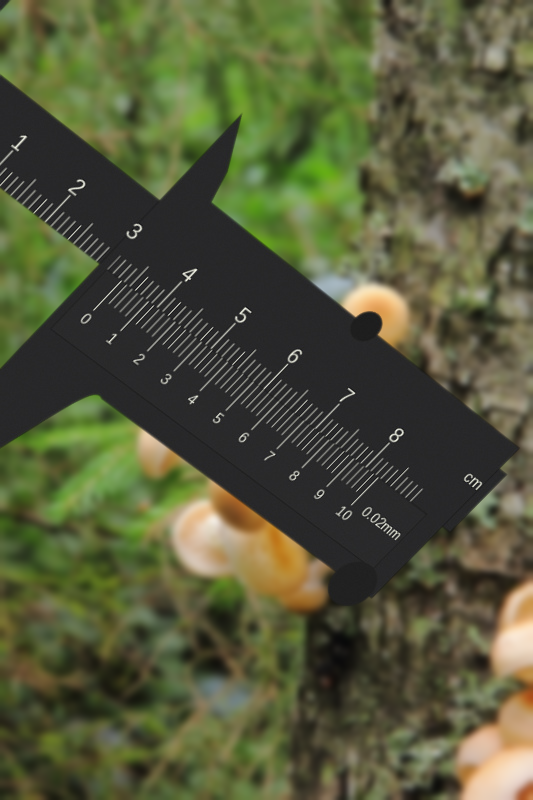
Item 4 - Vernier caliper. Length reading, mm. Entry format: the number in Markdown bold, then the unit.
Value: **33.6** mm
